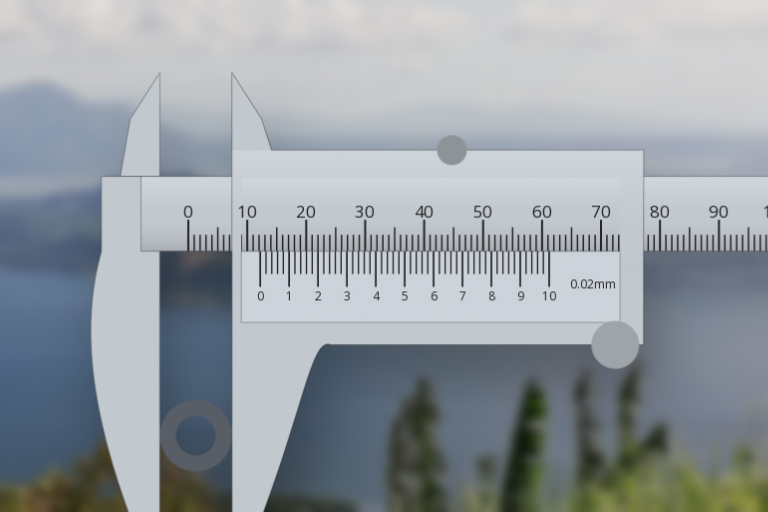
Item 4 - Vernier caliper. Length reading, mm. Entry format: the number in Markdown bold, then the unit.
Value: **12.2** mm
